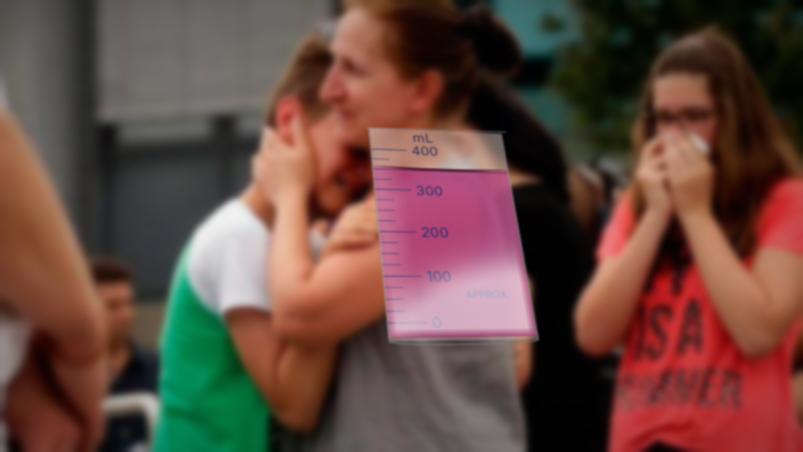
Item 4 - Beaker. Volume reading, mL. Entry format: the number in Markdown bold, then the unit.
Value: **350** mL
